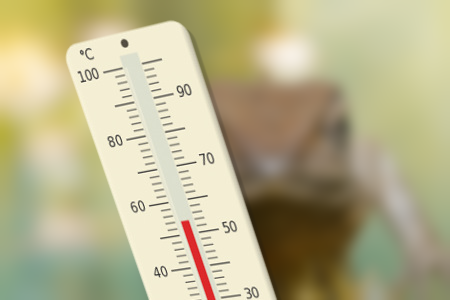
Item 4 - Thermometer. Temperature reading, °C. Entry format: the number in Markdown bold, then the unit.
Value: **54** °C
